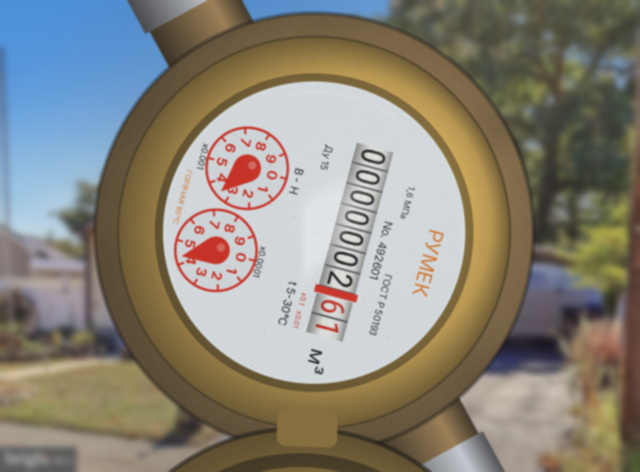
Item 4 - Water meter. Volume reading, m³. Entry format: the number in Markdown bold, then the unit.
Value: **2.6134** m³
